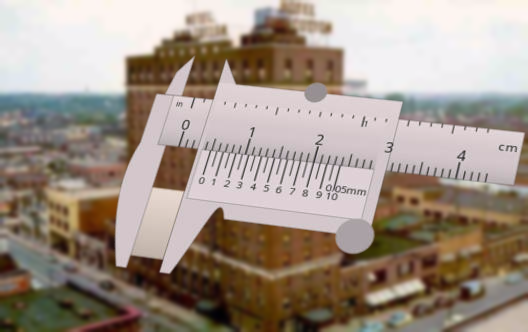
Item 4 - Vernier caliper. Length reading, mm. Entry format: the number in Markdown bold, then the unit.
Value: **4.8** mm
